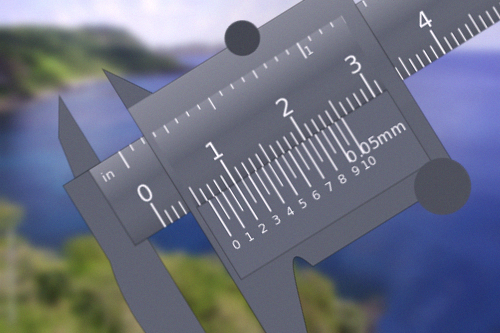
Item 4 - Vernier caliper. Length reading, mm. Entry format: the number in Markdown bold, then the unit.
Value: **6.2** mm
